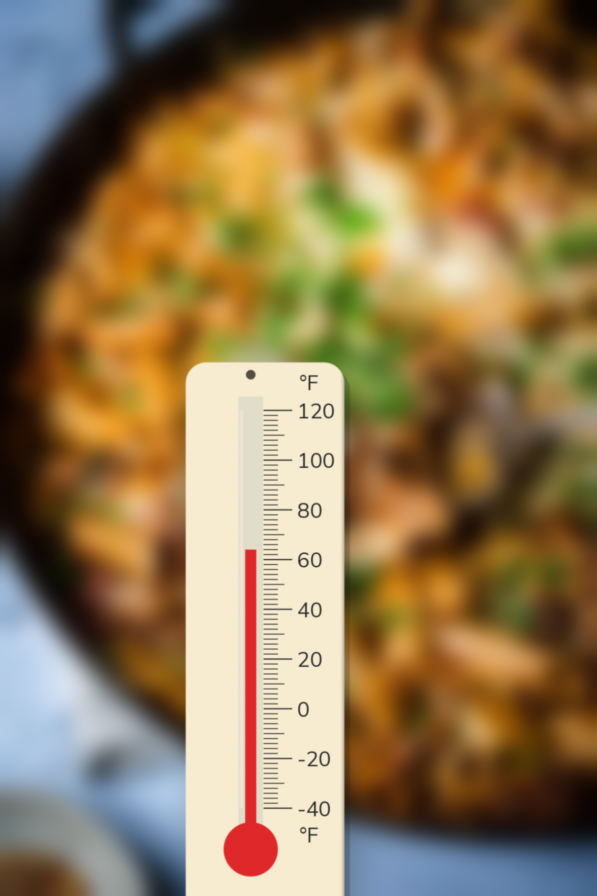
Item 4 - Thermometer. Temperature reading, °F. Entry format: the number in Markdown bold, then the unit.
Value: **64** °F
